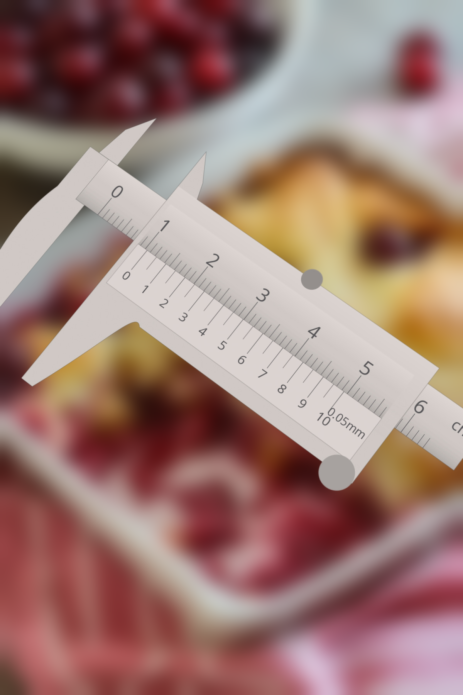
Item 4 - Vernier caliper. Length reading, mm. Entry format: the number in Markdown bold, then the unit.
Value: **10.4** mm
